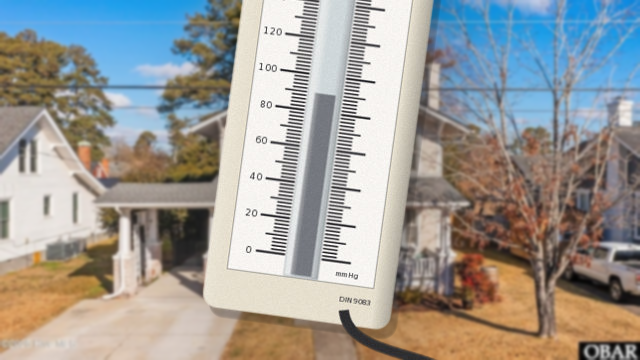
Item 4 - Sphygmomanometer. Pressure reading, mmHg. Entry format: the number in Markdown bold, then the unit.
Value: **90** mmHg
